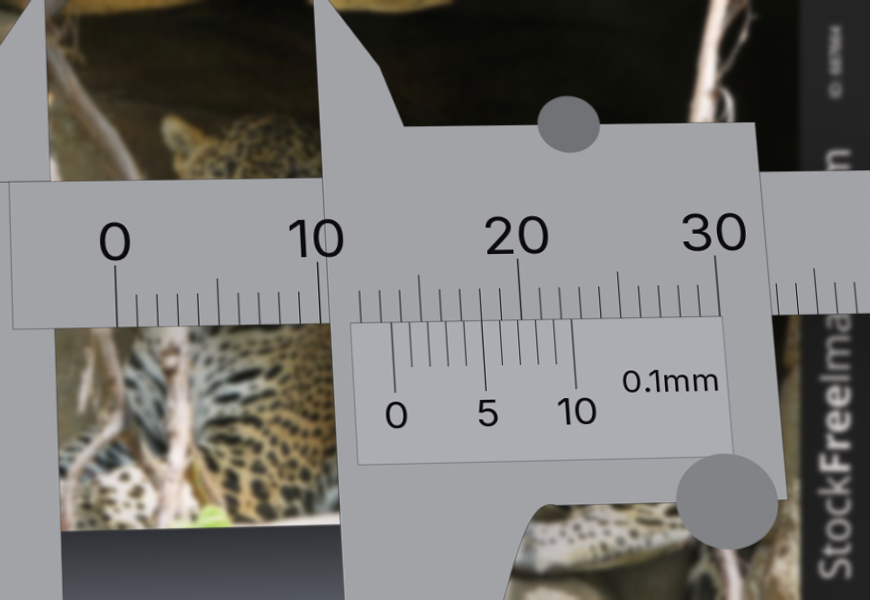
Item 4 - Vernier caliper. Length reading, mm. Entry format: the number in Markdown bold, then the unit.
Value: **13.5** mm
